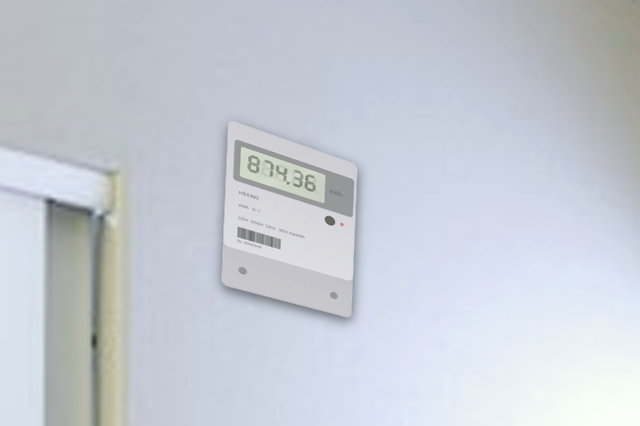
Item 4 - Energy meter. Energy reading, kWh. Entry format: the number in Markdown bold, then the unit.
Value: **874.36** kWh
